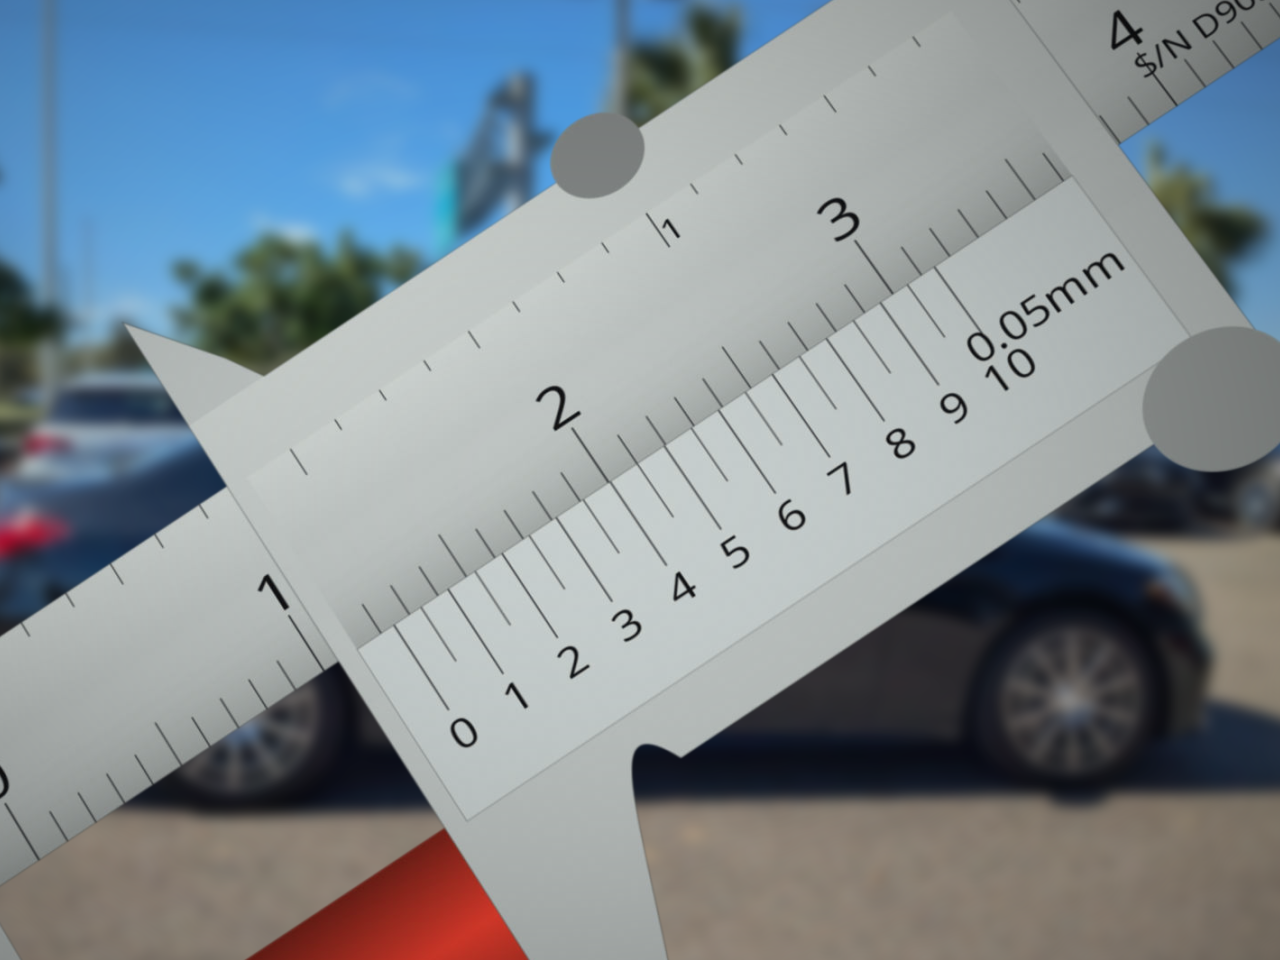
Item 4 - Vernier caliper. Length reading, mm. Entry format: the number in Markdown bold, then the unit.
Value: **12.45** mm
